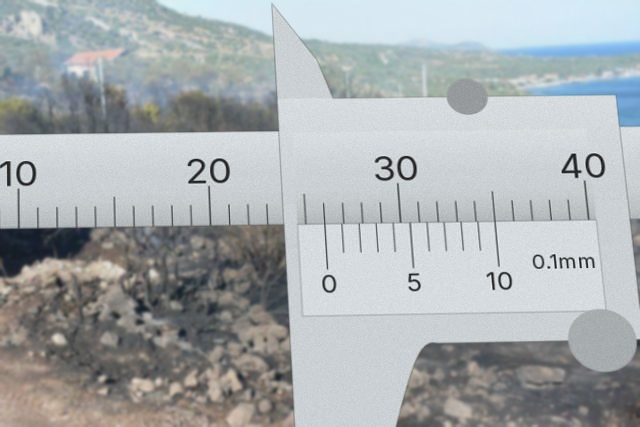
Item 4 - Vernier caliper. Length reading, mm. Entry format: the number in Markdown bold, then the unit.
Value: **26.0** mm
